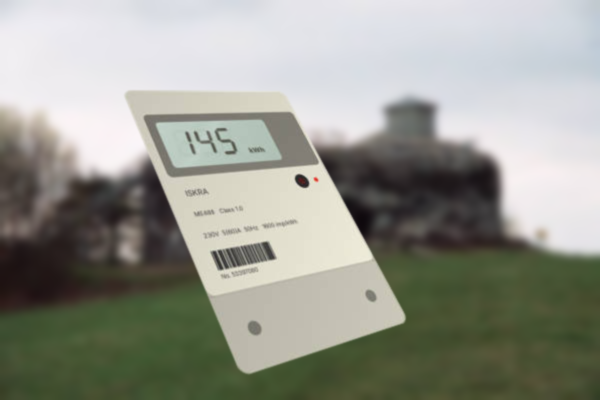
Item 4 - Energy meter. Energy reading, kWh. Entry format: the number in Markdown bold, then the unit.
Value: **145** kWh
